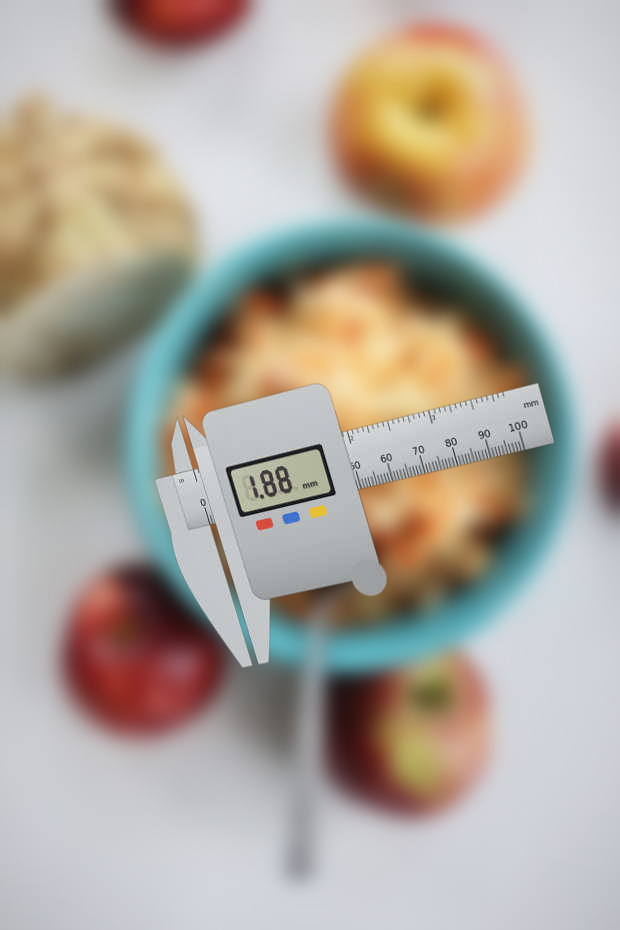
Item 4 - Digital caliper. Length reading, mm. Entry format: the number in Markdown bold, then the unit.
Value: **1.88** mm
